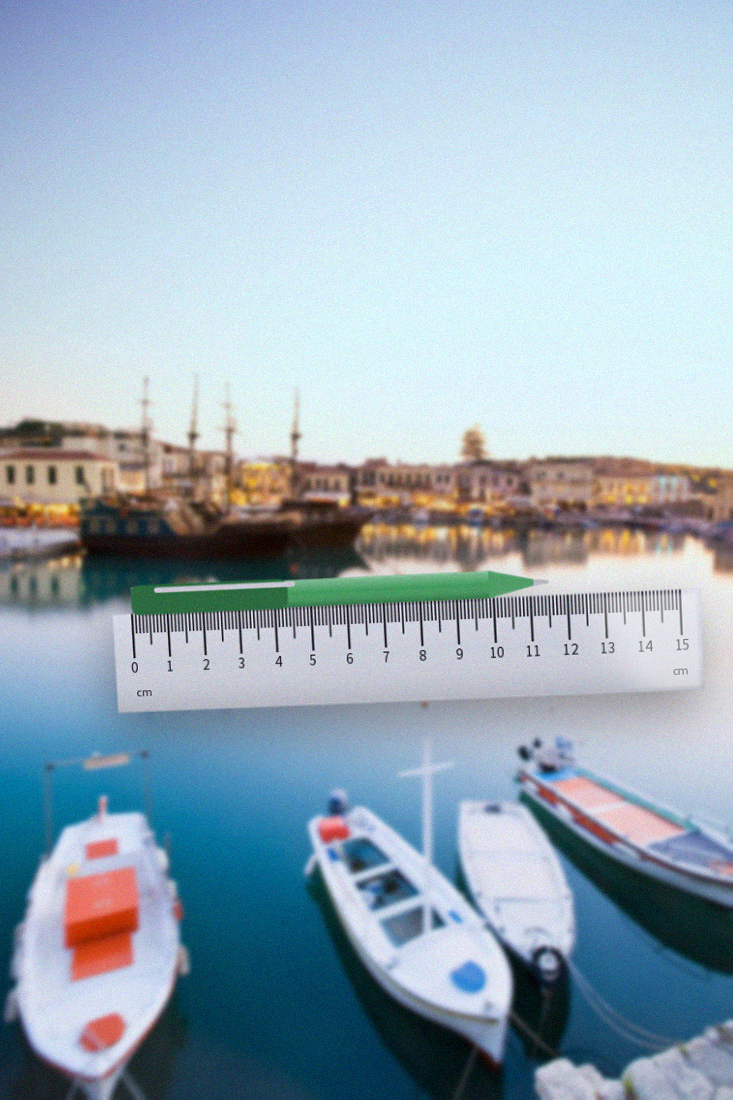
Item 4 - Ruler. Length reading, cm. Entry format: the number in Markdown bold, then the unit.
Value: **11.5** cm
